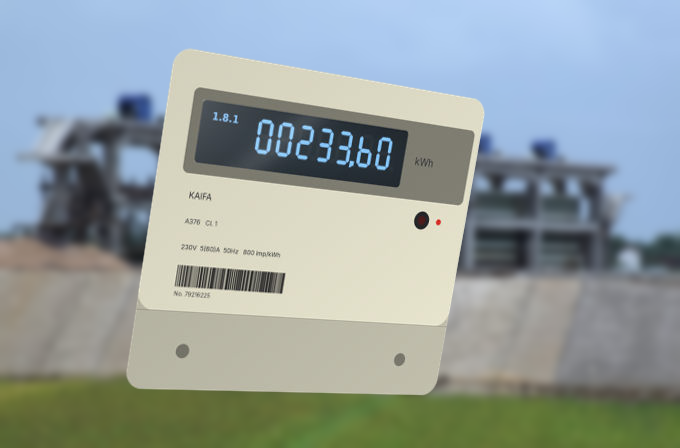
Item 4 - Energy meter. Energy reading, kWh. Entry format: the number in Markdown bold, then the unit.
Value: **233.60** kWh
